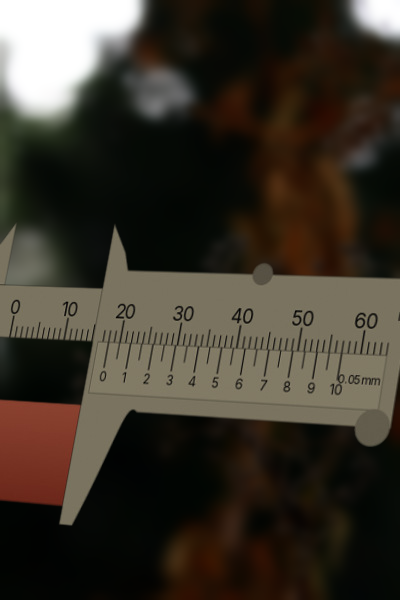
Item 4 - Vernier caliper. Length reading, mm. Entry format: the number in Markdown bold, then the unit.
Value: **18.0** mm
